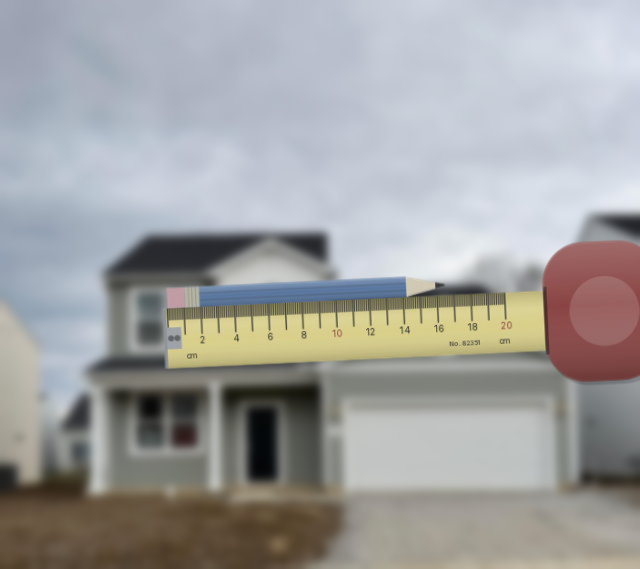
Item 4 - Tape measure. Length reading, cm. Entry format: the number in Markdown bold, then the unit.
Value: **16.5** cm
